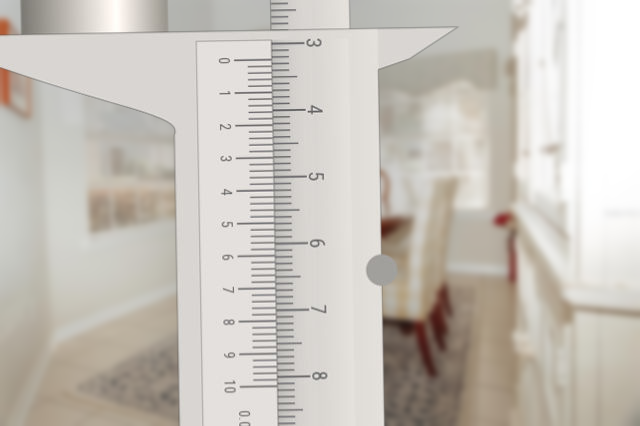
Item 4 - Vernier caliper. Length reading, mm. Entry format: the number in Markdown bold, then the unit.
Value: **32.4** mm
